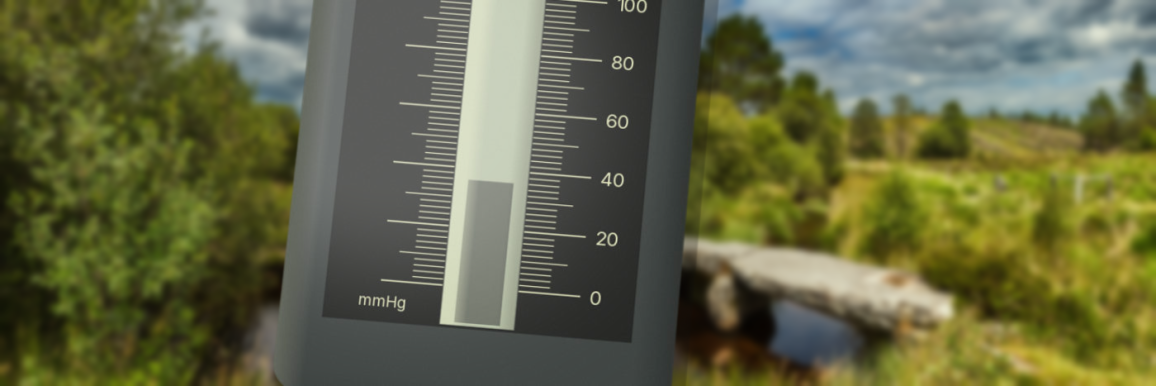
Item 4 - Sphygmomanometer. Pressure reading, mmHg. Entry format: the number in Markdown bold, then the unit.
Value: **36** mmHg
